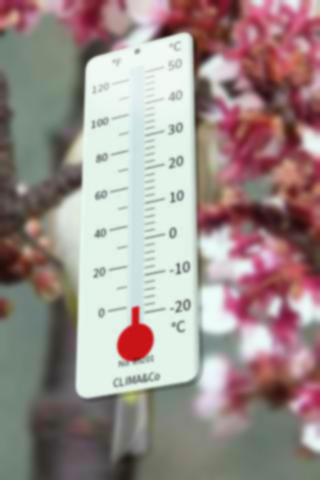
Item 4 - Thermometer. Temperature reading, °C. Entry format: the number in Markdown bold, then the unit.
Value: **-18** °C
